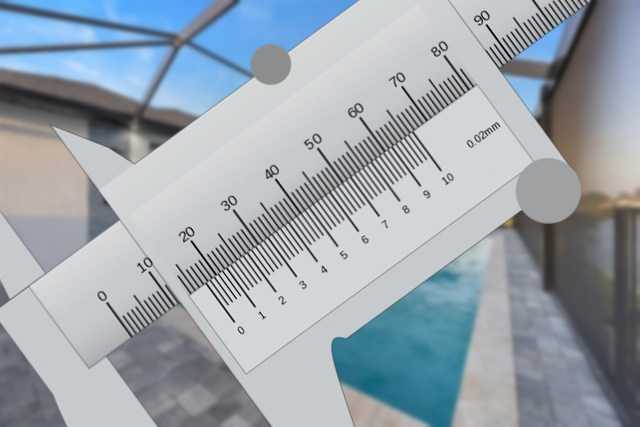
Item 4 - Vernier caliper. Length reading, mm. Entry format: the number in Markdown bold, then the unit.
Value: **17.5** mm
